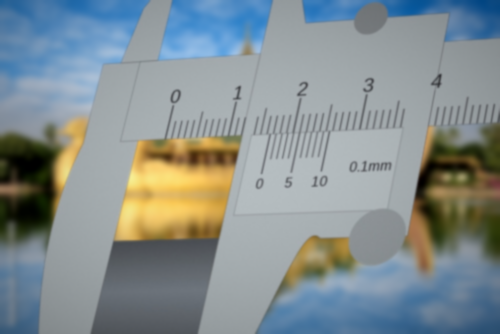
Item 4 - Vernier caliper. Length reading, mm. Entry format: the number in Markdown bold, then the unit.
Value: **16.5** mm
